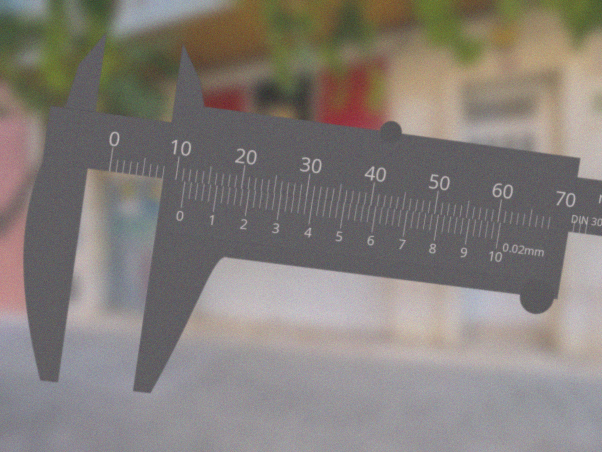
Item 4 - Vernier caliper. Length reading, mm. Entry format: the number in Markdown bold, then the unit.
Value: **11.4** mm
